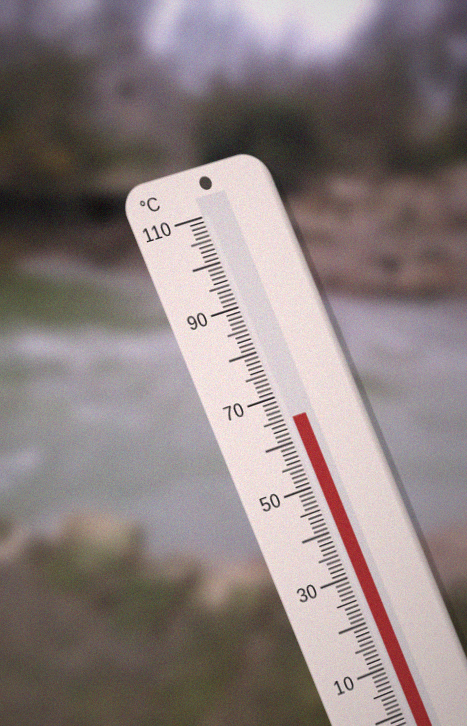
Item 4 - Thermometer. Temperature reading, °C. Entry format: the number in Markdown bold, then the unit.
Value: **65** °C
